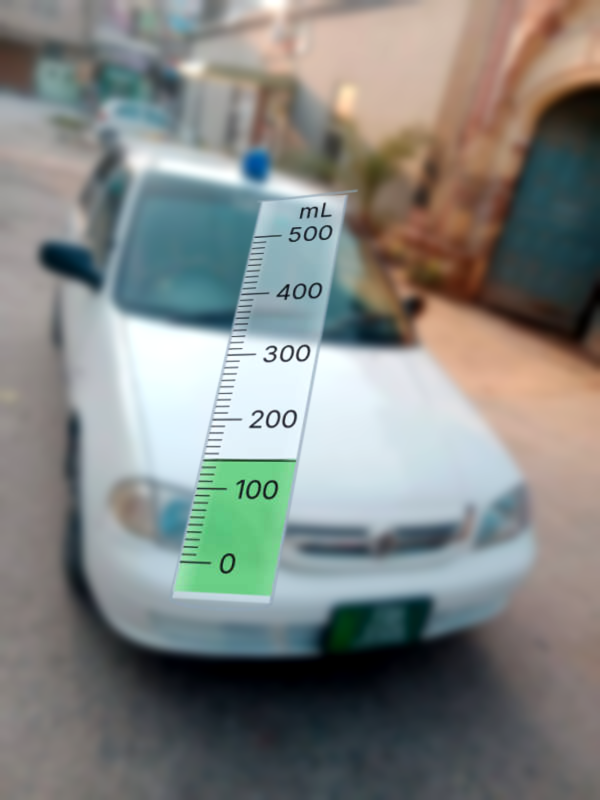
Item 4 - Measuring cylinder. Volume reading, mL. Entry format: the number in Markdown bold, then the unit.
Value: **140** mL
